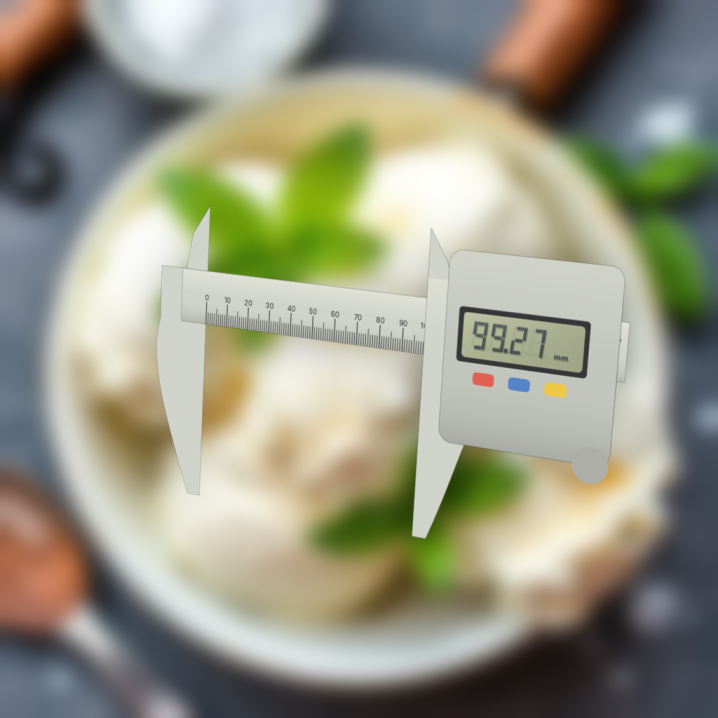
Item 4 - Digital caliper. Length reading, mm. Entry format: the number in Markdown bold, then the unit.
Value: **99.27** mm
